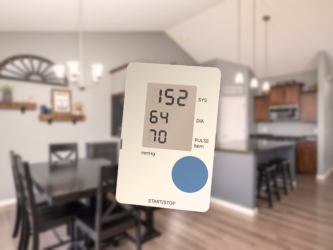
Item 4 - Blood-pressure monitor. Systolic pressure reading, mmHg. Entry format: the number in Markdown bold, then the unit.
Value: **152** mmHg
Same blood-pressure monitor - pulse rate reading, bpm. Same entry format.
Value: **70** bpm
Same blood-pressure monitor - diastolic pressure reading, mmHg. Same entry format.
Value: **64** mmHg
